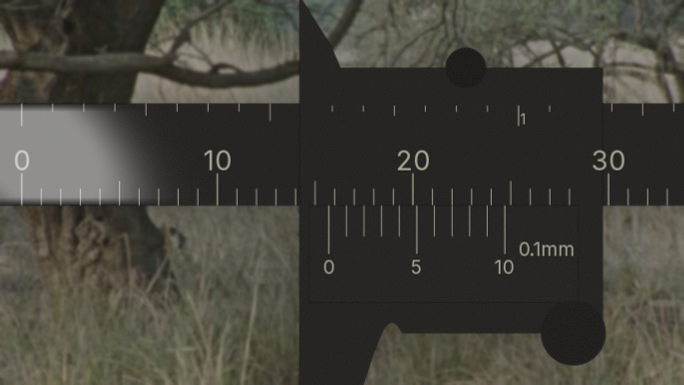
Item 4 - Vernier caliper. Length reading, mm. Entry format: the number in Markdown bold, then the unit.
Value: **15.7** mm
